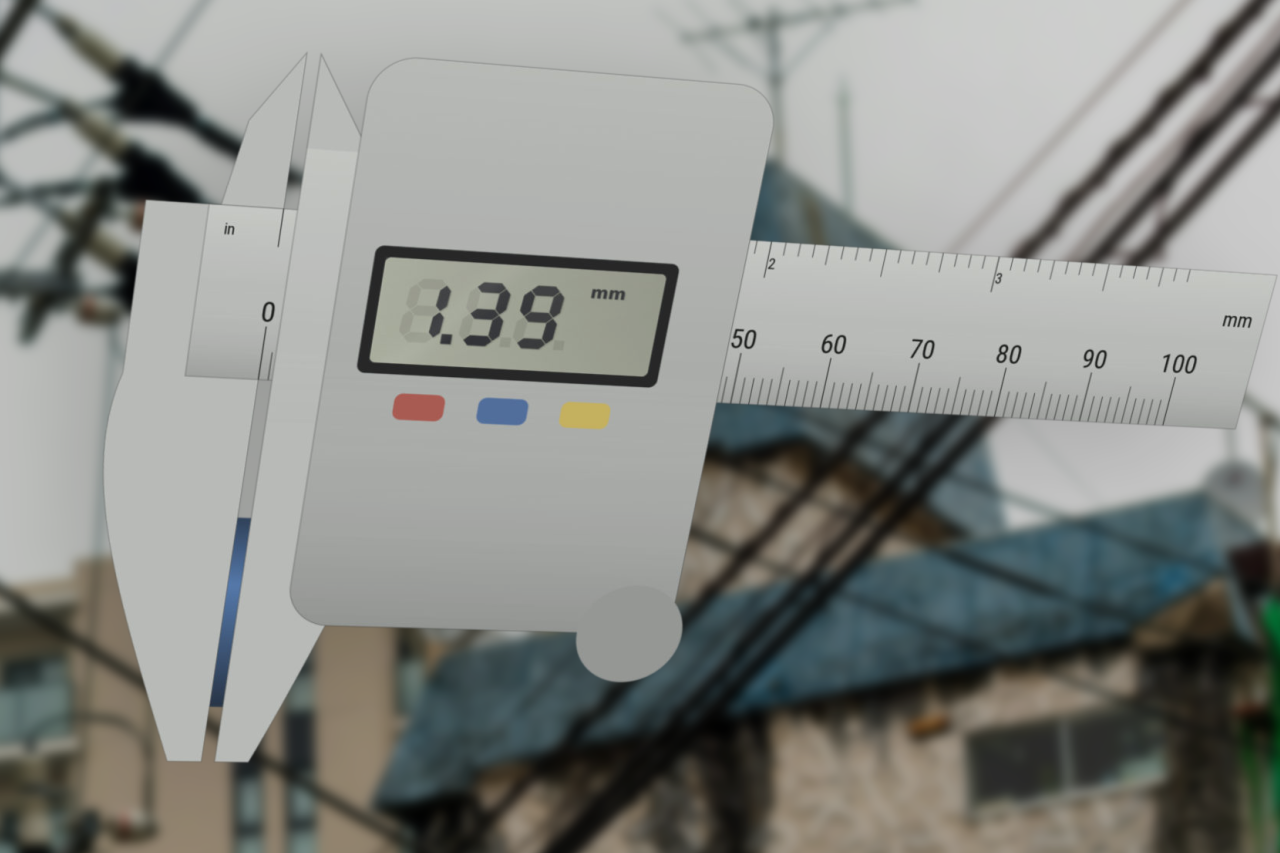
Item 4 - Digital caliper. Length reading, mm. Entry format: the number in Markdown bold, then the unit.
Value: **1.39** mm
